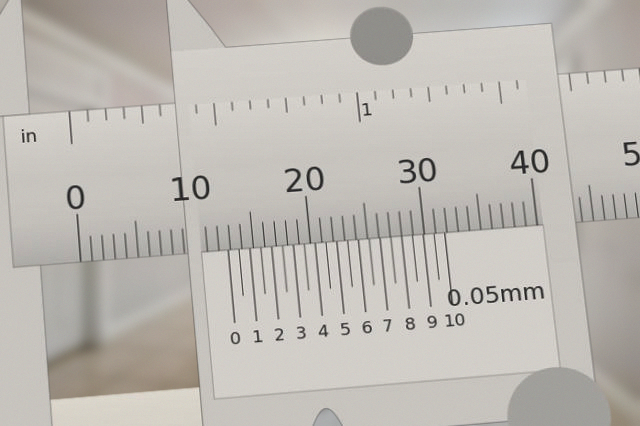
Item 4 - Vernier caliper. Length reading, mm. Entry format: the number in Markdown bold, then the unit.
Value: **12.8** mm
